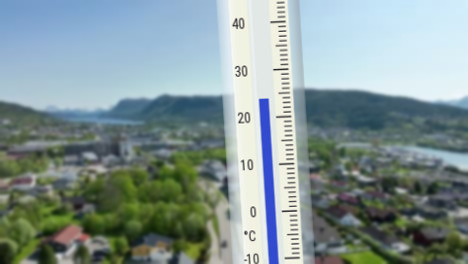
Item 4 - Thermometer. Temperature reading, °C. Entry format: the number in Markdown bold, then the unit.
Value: **24** °C
